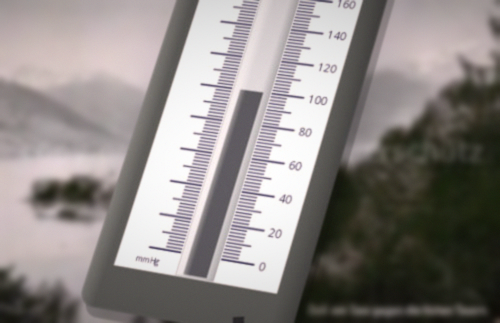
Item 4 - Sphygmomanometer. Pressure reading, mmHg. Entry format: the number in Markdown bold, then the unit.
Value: **100** mmHg
